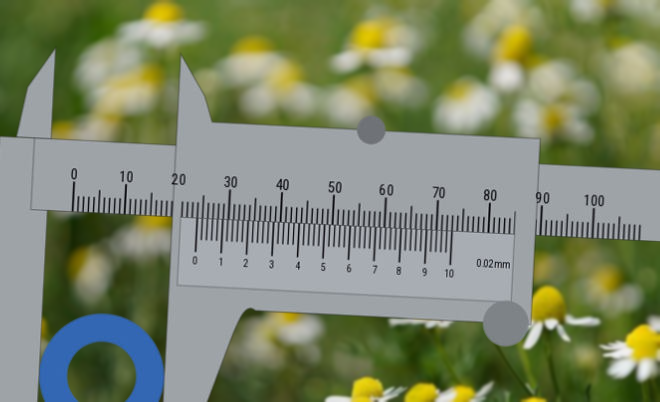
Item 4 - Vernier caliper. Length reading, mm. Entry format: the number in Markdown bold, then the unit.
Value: **24.0** mm
